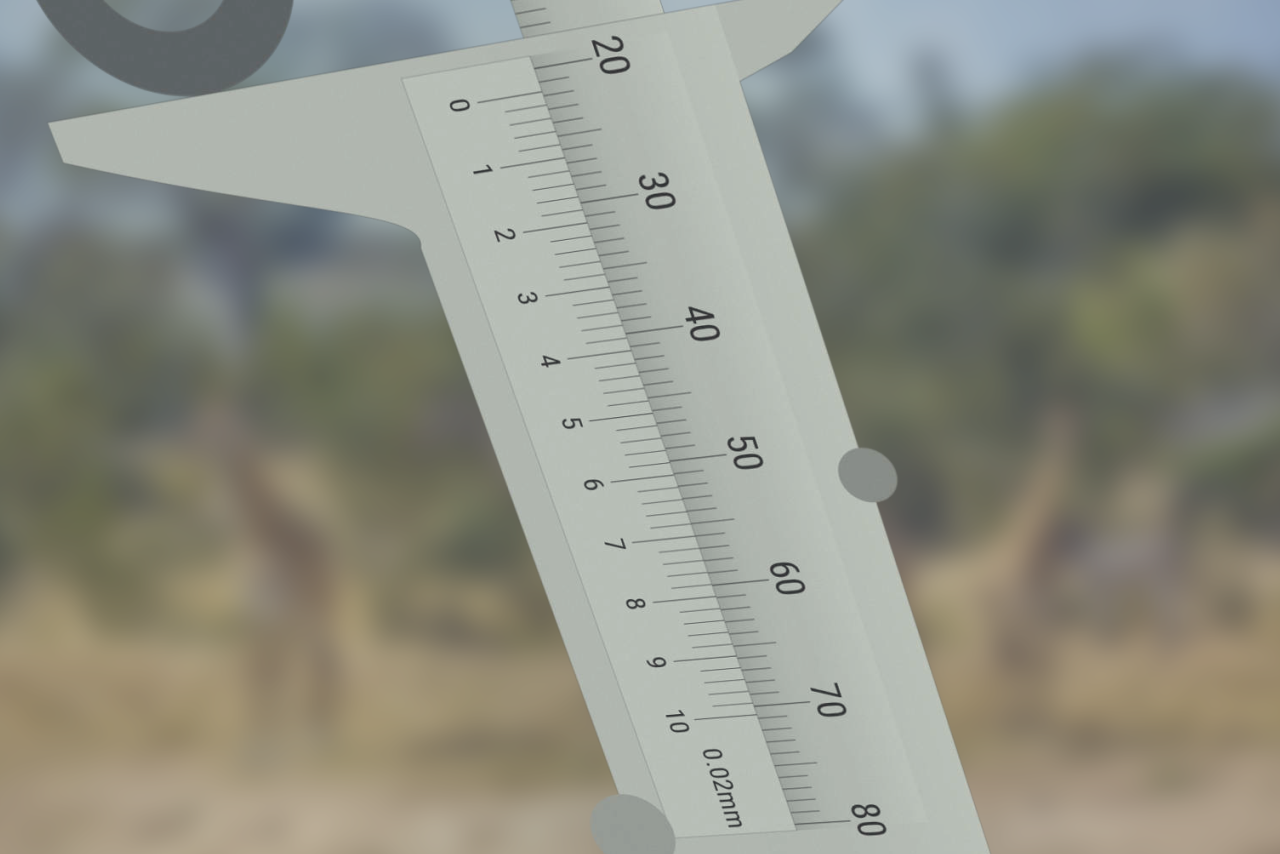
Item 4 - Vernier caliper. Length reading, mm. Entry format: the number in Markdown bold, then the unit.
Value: **21.7** mm
